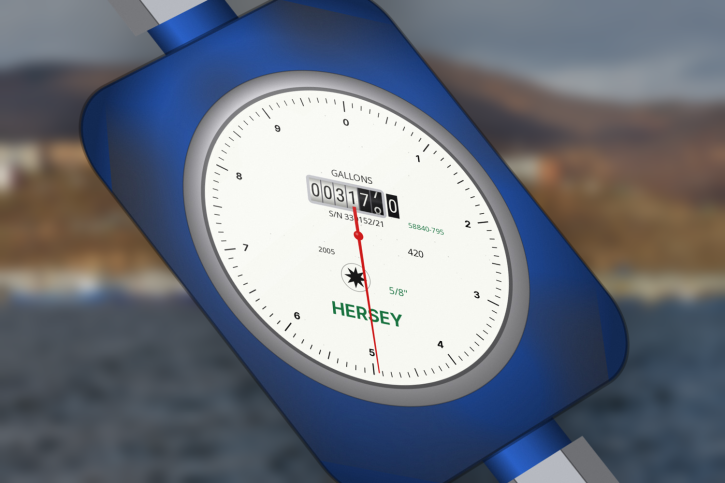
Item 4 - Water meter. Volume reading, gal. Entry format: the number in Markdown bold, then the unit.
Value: **31774.9** gal
